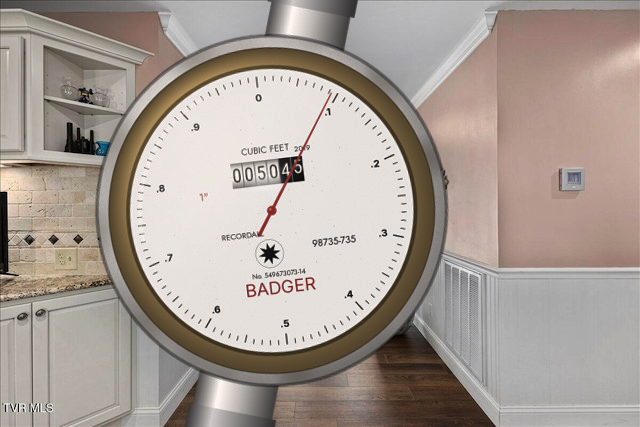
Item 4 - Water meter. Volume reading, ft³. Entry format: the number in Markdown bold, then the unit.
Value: **5045.09** ft³
